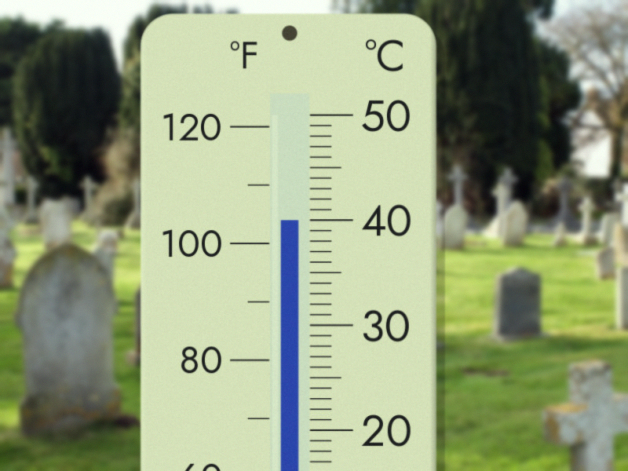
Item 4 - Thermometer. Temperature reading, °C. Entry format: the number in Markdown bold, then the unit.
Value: **40** °C
